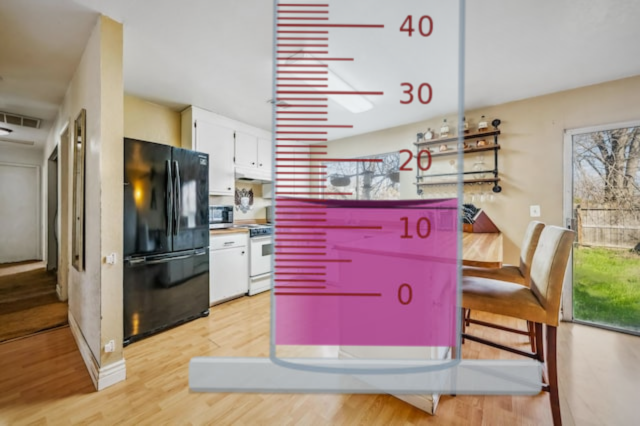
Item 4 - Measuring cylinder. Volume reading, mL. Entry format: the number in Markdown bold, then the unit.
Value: **13** mL
